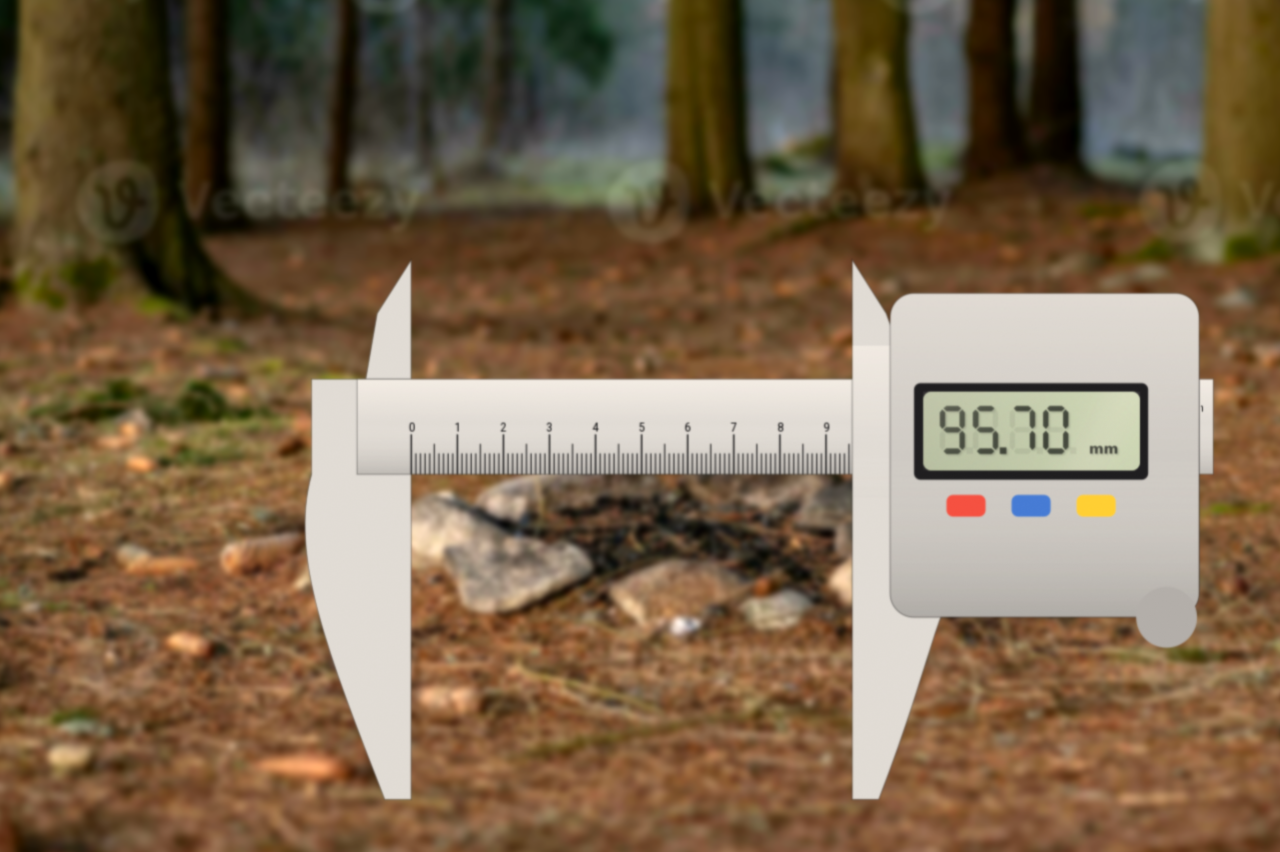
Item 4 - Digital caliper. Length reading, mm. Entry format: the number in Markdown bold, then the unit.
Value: **95.70** mm
